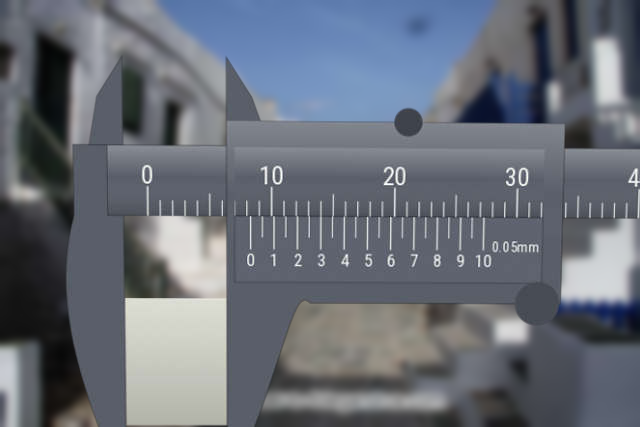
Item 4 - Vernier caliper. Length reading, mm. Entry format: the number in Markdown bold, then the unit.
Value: **8.3** mm
